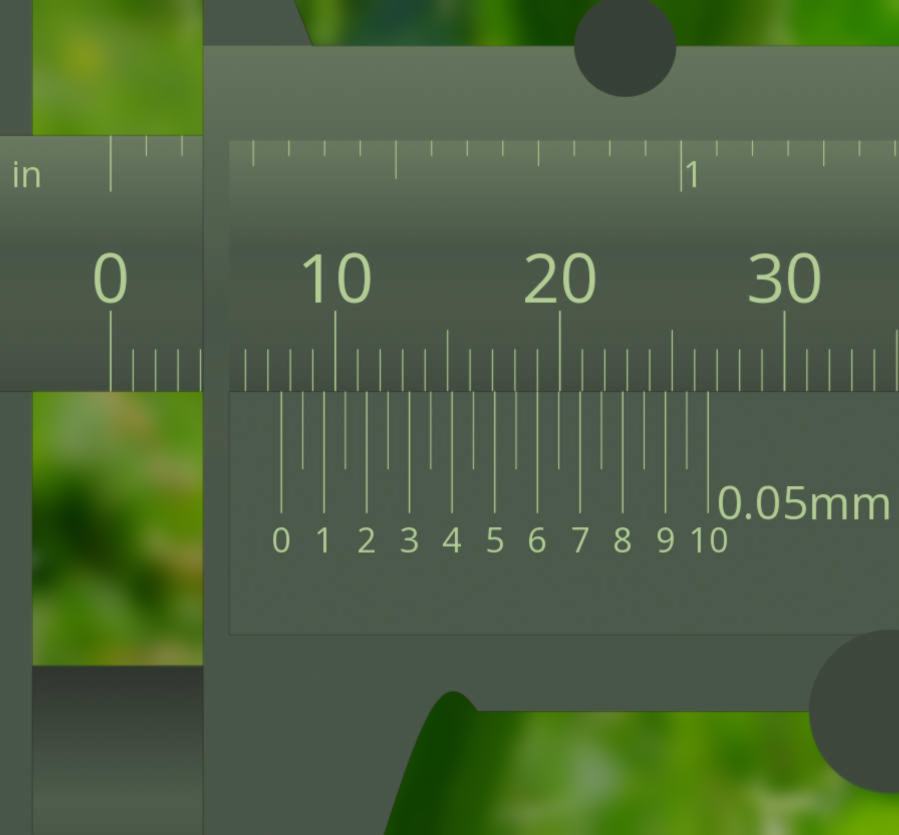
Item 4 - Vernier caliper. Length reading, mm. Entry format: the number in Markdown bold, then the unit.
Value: **7.6** mm
